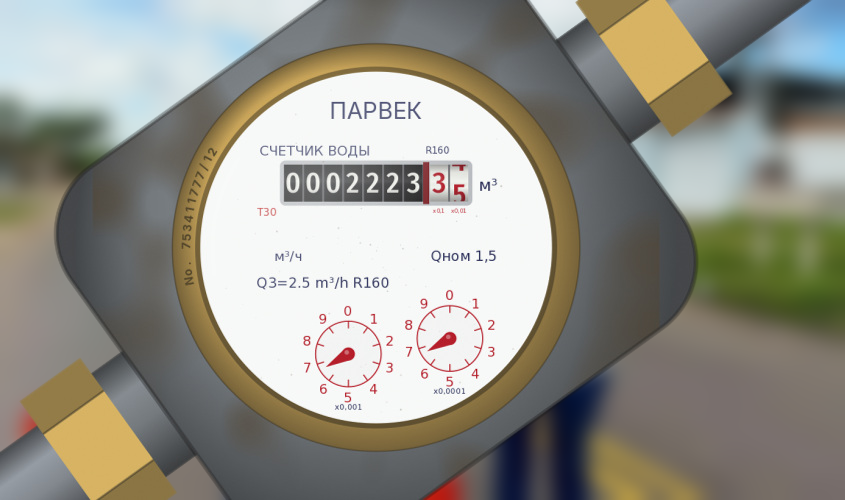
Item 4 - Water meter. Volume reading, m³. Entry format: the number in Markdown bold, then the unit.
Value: **2223.3466** m³
